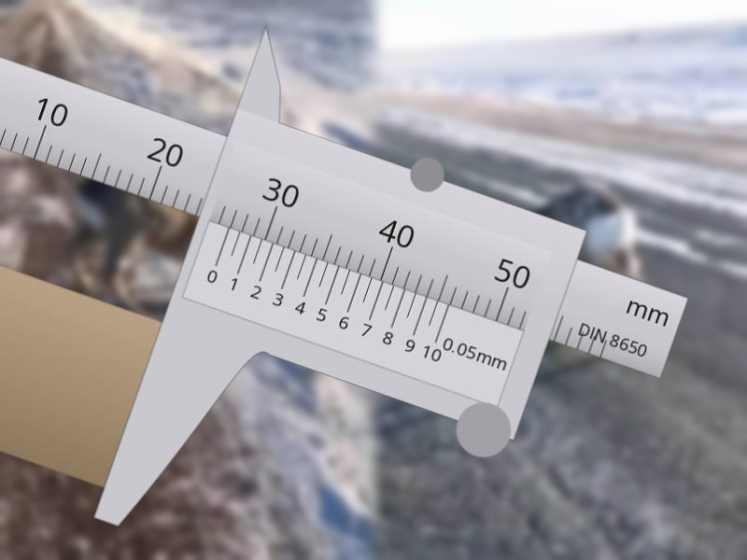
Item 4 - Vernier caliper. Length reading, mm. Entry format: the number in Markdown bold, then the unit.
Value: **26.9** mm
